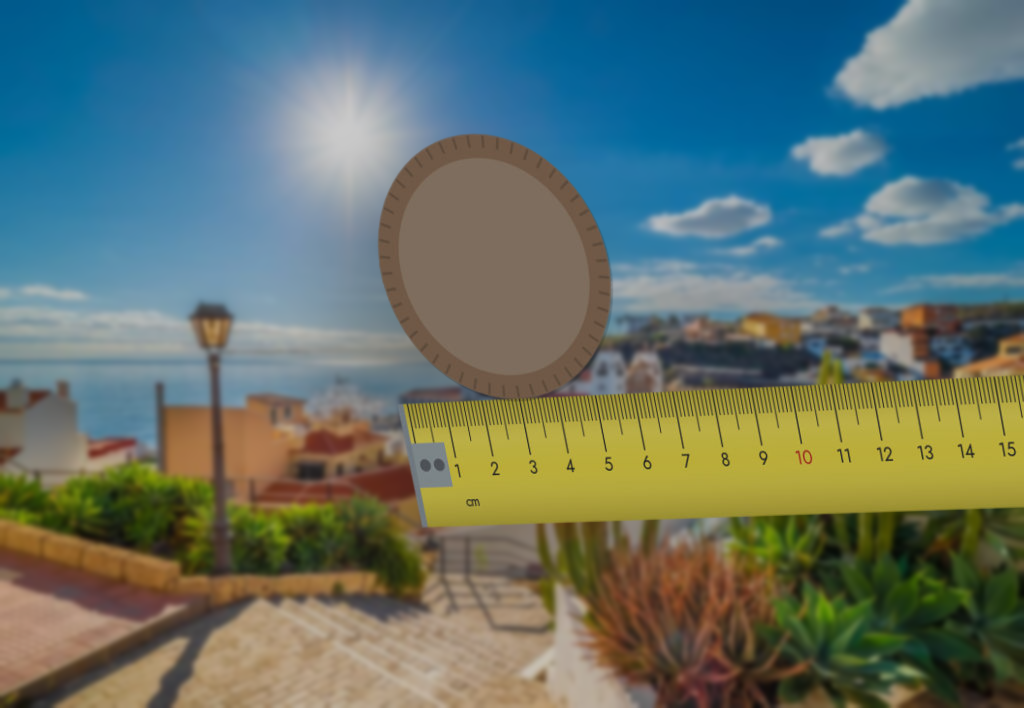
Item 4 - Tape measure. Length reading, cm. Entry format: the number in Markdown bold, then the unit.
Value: **6** cm
